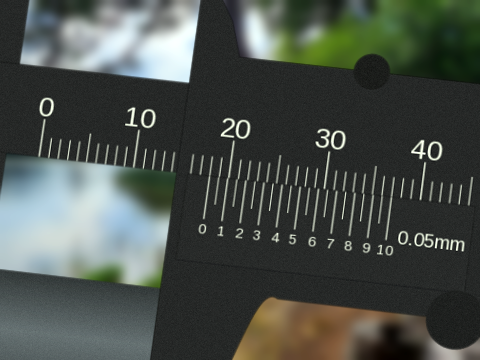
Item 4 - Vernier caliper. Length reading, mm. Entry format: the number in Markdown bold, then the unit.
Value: **18.0** mm
